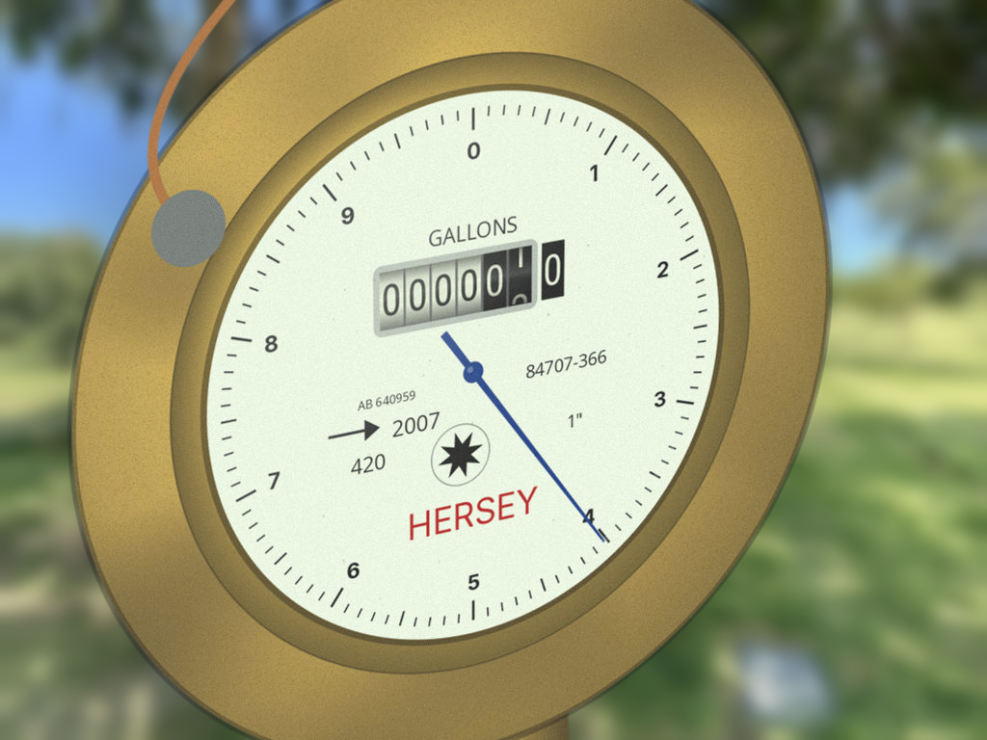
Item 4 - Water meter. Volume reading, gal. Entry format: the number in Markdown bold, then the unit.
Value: **14.0** gal
